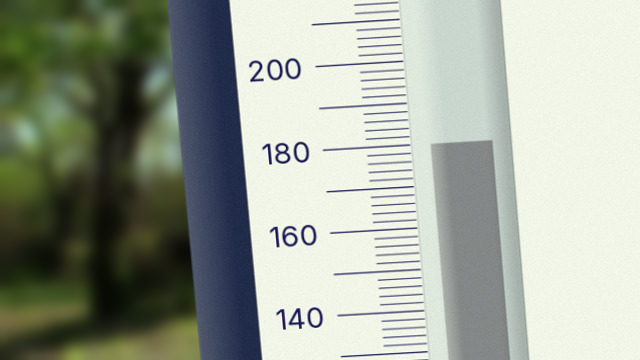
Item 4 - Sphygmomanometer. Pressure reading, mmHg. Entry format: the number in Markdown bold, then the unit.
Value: **180** mmHg
